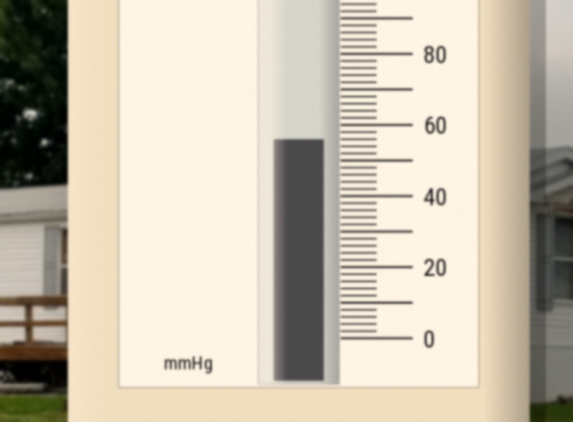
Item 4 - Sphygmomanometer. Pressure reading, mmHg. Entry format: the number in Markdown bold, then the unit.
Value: **56** mmHg
